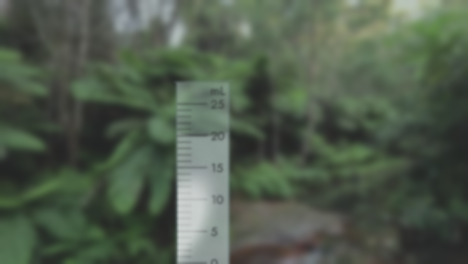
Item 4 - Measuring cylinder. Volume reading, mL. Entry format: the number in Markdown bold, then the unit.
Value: **20** mL
